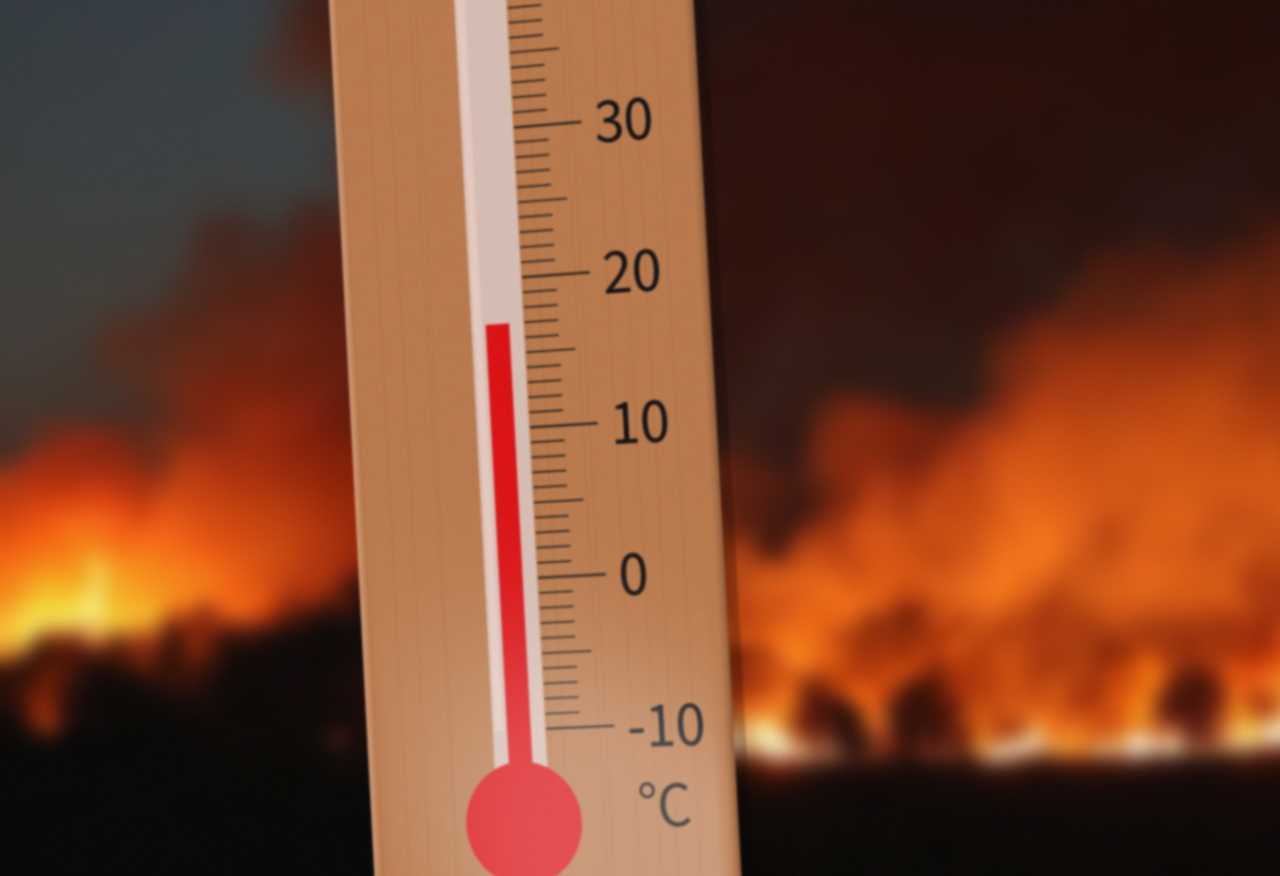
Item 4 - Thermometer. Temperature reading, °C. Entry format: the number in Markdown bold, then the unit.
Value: **17** °C
